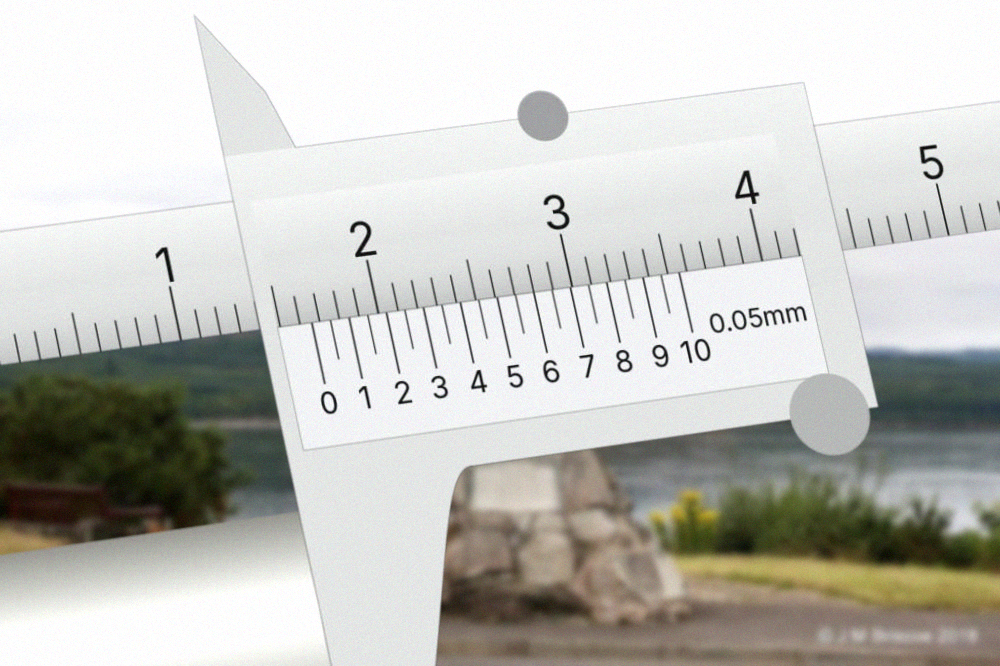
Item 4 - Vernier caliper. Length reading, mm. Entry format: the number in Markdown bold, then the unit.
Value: **16.6** mm
